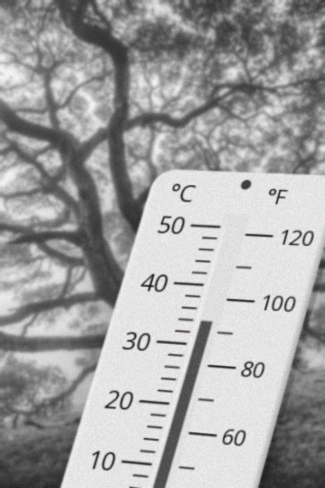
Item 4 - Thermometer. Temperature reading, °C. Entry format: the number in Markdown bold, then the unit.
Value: **34** °C
